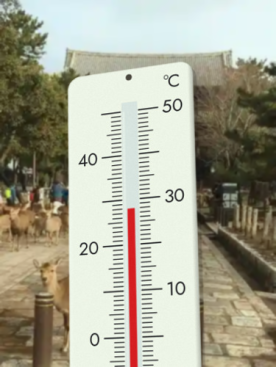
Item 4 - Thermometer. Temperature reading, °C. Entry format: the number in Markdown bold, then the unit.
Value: **28** °C
